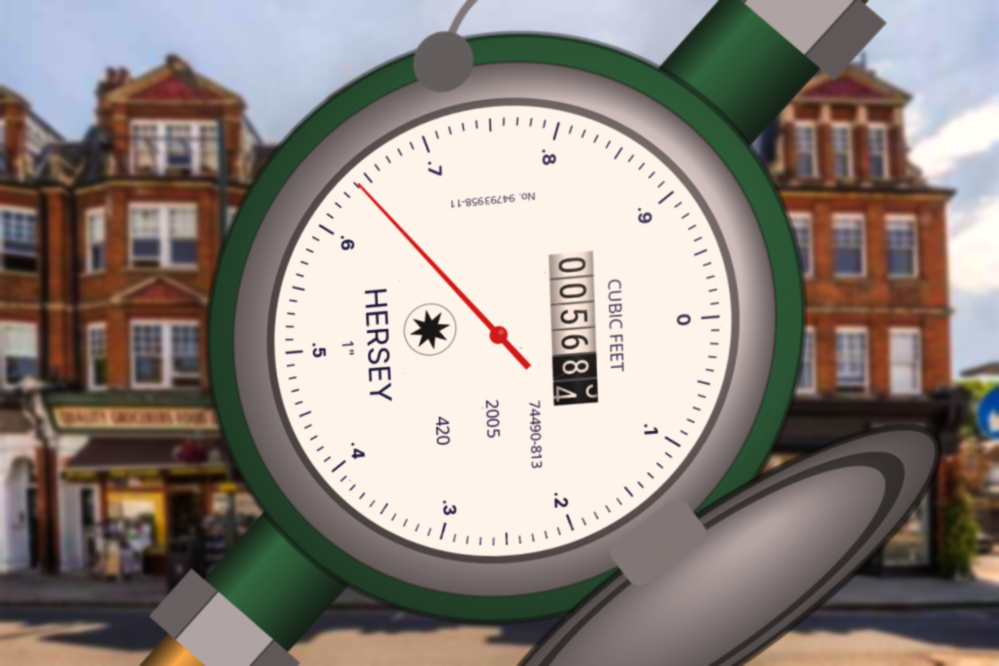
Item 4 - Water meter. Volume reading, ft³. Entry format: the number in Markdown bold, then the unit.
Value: **5683.64** ft³
